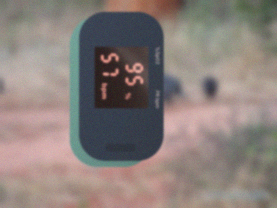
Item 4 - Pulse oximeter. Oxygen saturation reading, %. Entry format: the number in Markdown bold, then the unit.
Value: **95** %
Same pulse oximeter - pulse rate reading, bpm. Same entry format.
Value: **57** bpm
